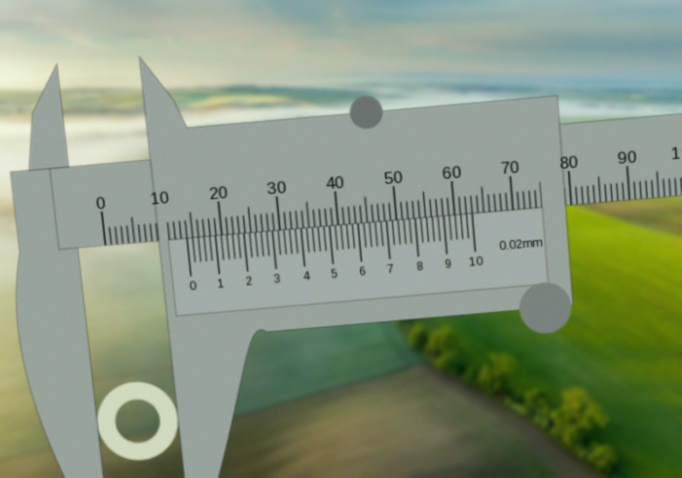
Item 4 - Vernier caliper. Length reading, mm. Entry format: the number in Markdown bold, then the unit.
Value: **14.0** mm
